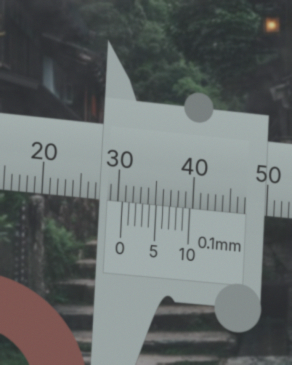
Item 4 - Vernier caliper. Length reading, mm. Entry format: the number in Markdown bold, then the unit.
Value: **30.6** mm
